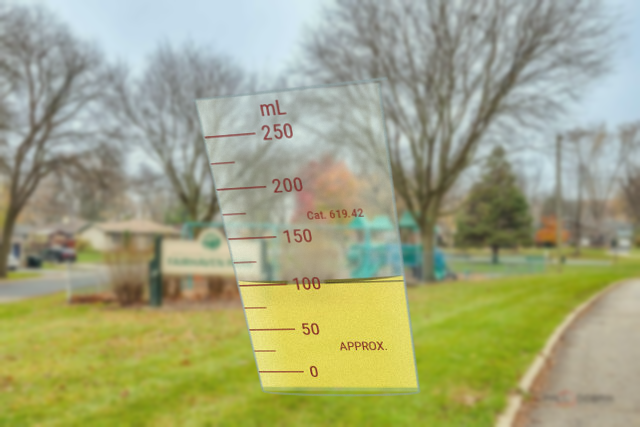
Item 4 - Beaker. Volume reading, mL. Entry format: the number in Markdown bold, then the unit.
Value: **100** mL
